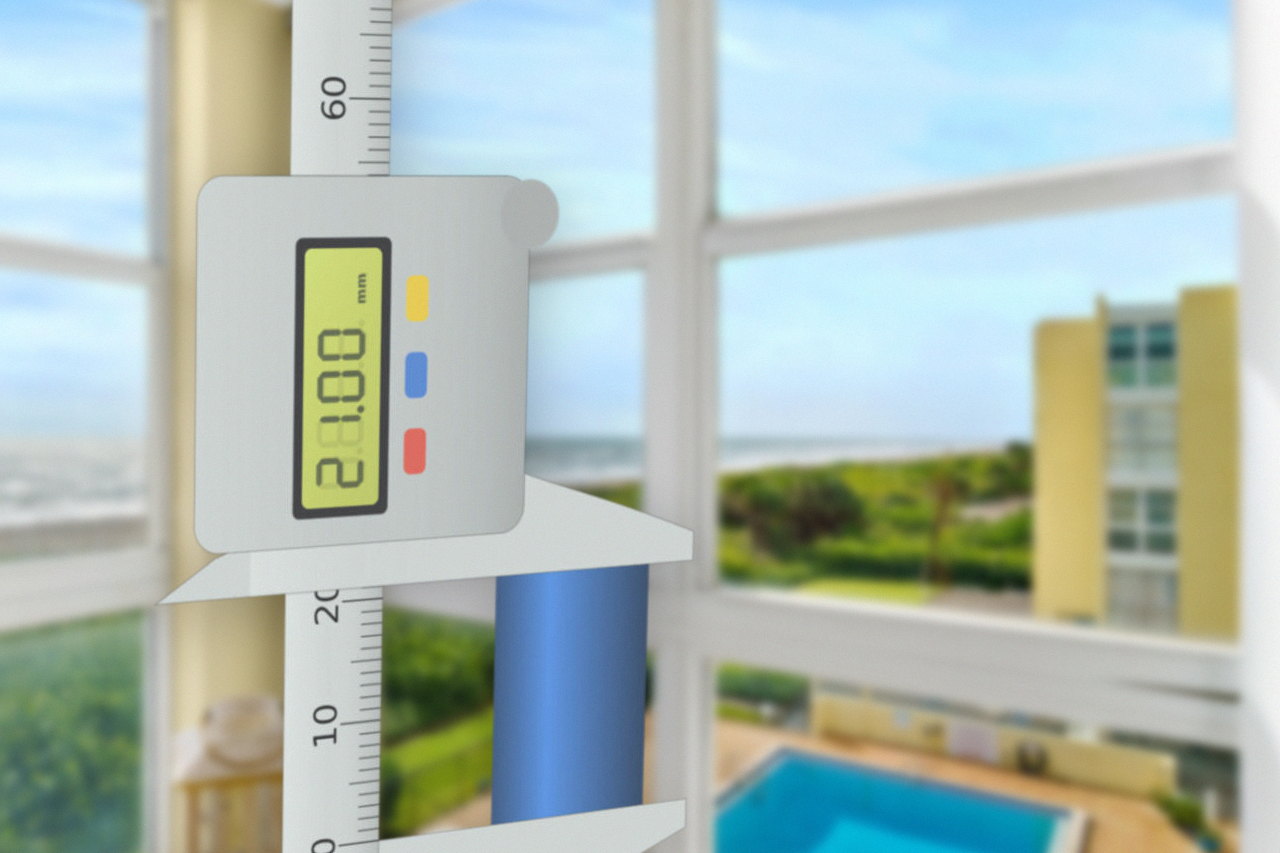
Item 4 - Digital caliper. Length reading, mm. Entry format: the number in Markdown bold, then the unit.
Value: **21.00** mm
